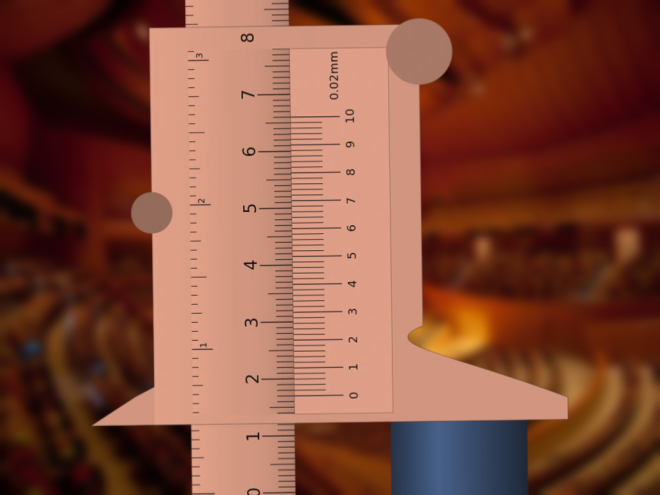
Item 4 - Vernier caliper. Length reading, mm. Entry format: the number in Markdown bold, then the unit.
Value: **17.0** mm
